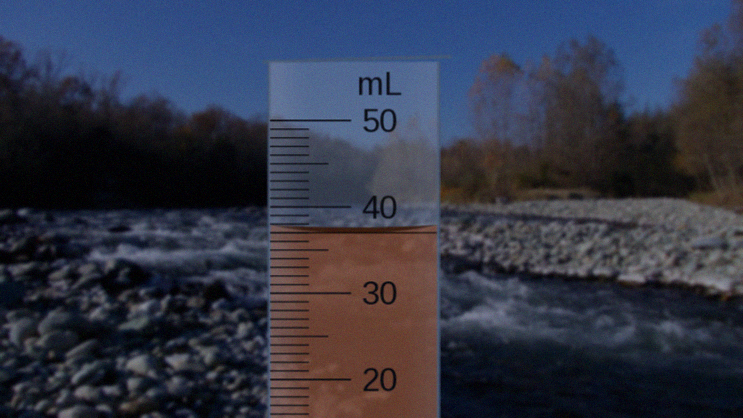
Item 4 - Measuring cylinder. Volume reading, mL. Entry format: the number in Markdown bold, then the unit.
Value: **37** mL
